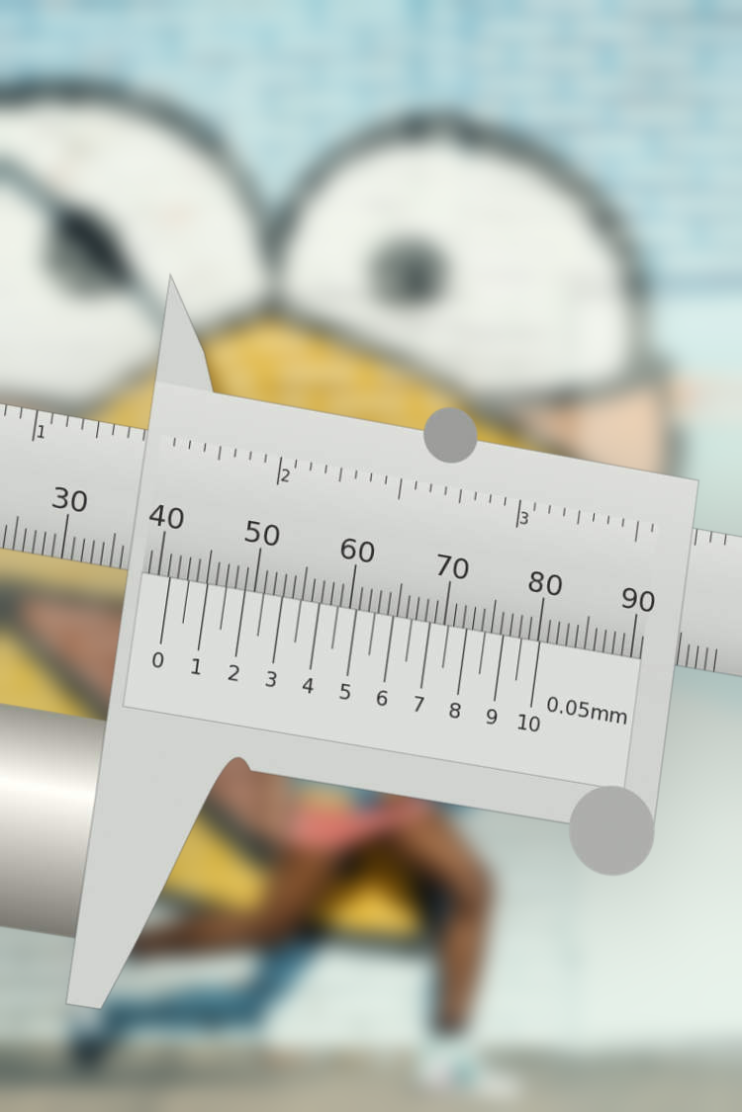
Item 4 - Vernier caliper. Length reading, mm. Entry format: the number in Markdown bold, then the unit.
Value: **41.2** mm
